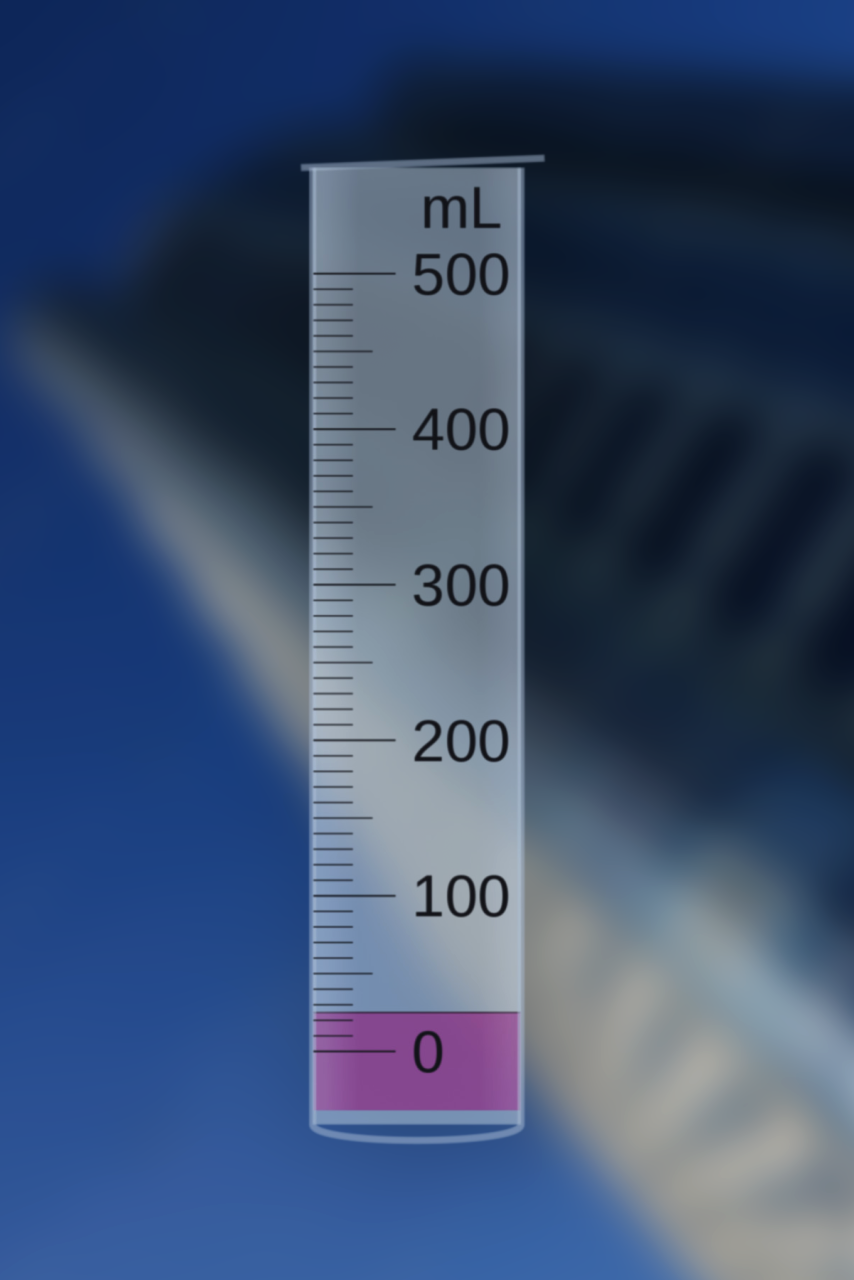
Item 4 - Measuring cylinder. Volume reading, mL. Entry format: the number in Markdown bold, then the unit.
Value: **25** mL
